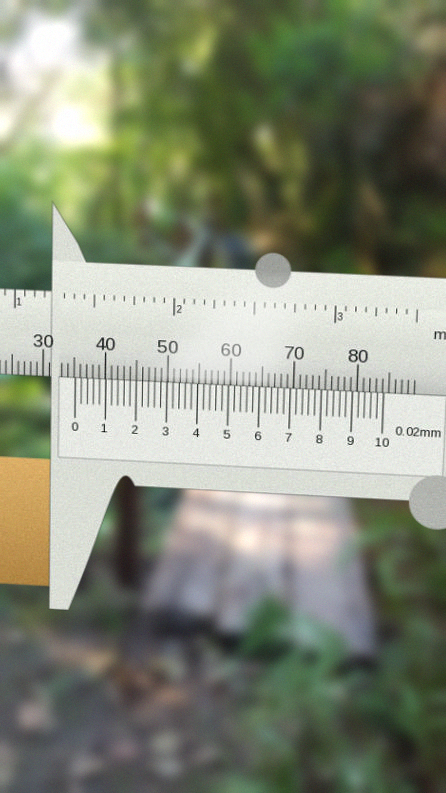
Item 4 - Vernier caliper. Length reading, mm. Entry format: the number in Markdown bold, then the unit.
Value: **35.2** mm
